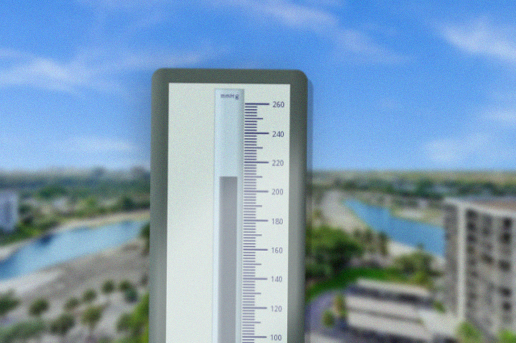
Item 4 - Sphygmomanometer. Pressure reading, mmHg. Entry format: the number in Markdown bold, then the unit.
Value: **210** mmHg
